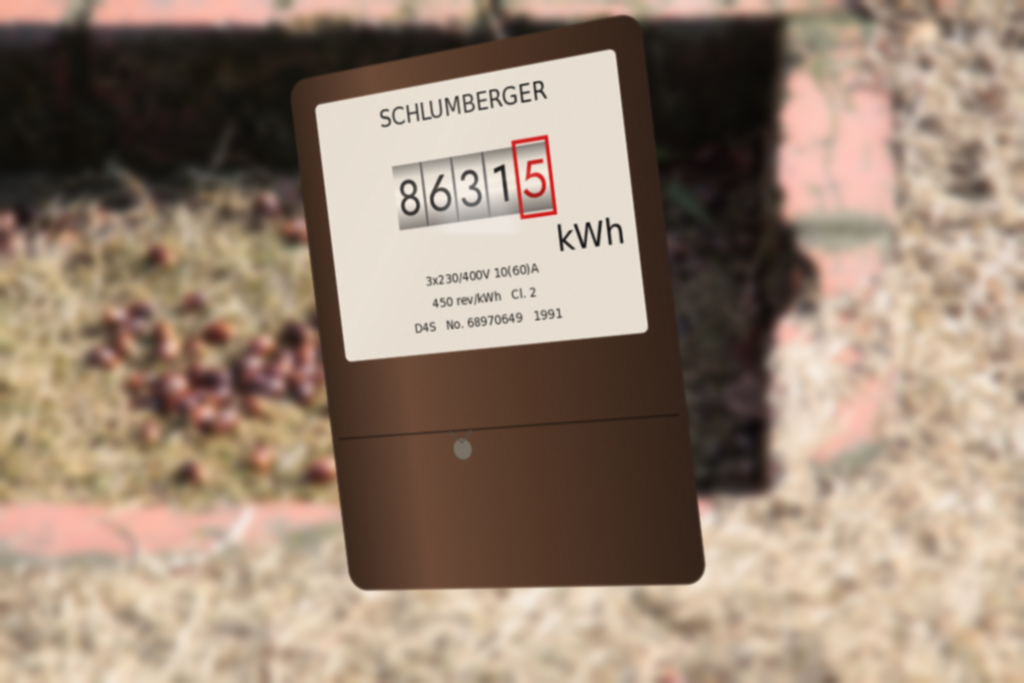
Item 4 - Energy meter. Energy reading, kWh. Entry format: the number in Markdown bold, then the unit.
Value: **8631.5** kWh
